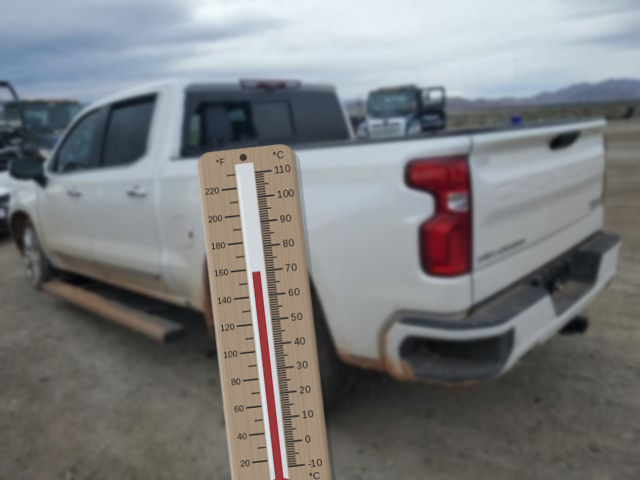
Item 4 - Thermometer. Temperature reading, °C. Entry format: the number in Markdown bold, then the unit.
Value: **70** °C
